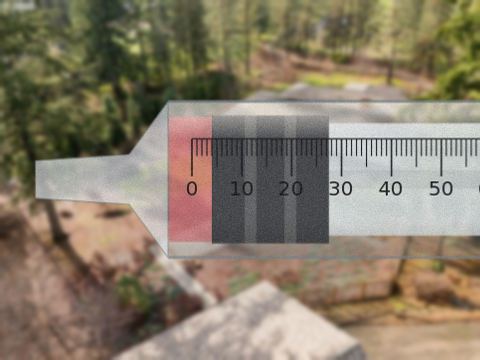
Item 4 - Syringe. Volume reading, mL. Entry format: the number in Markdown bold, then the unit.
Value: **4** mL
